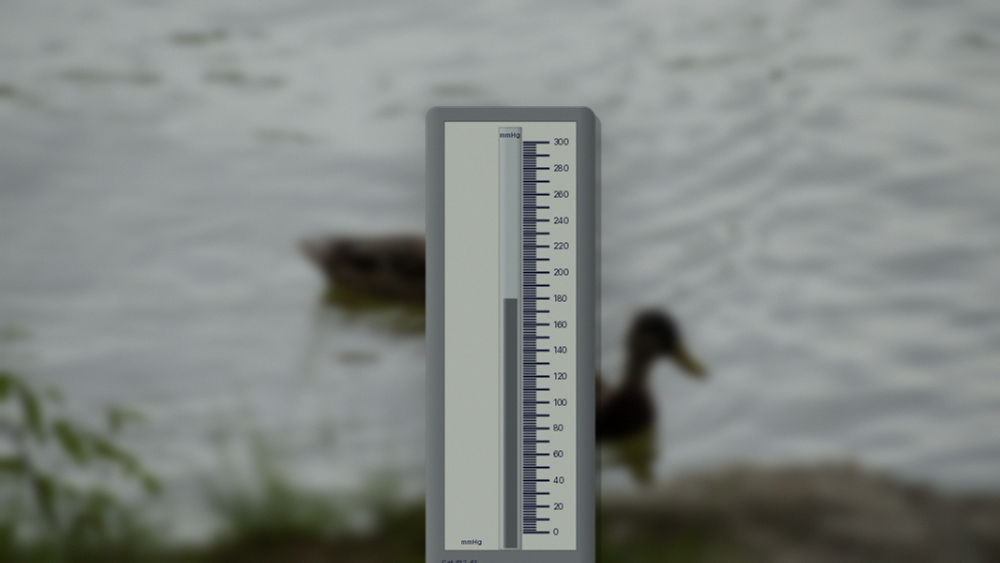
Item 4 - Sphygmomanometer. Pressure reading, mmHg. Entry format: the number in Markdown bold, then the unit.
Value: **180** mmHg
